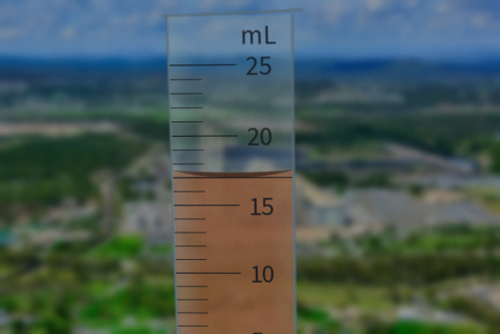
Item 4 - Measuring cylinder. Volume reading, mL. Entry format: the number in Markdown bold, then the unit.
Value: **17** mL
